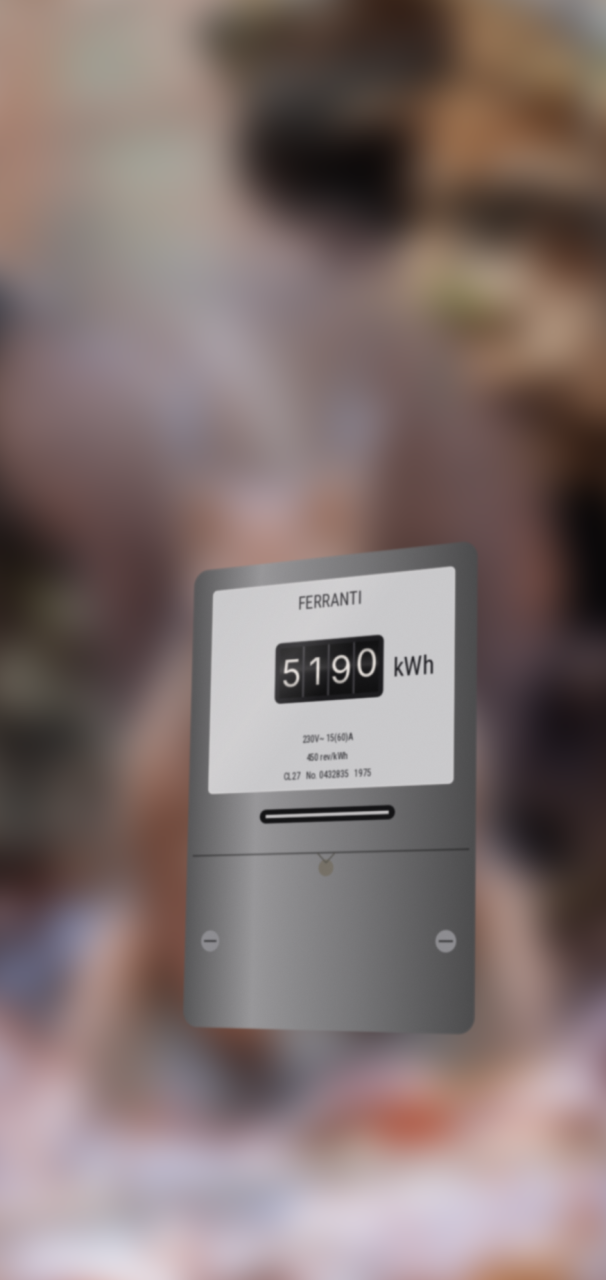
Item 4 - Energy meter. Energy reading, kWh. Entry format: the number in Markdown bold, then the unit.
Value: **5190** kWh
